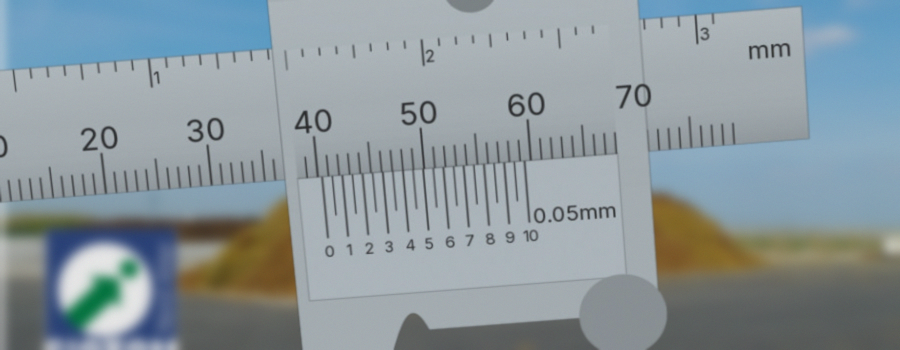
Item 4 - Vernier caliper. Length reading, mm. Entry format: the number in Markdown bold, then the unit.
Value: **40.4** mm
